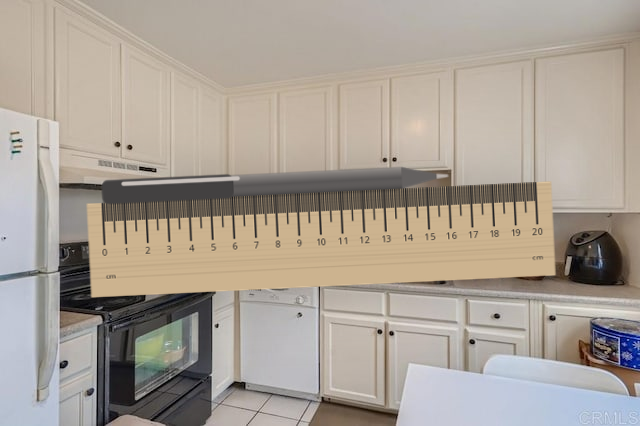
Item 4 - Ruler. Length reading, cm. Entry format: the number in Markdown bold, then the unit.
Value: **16** cm
